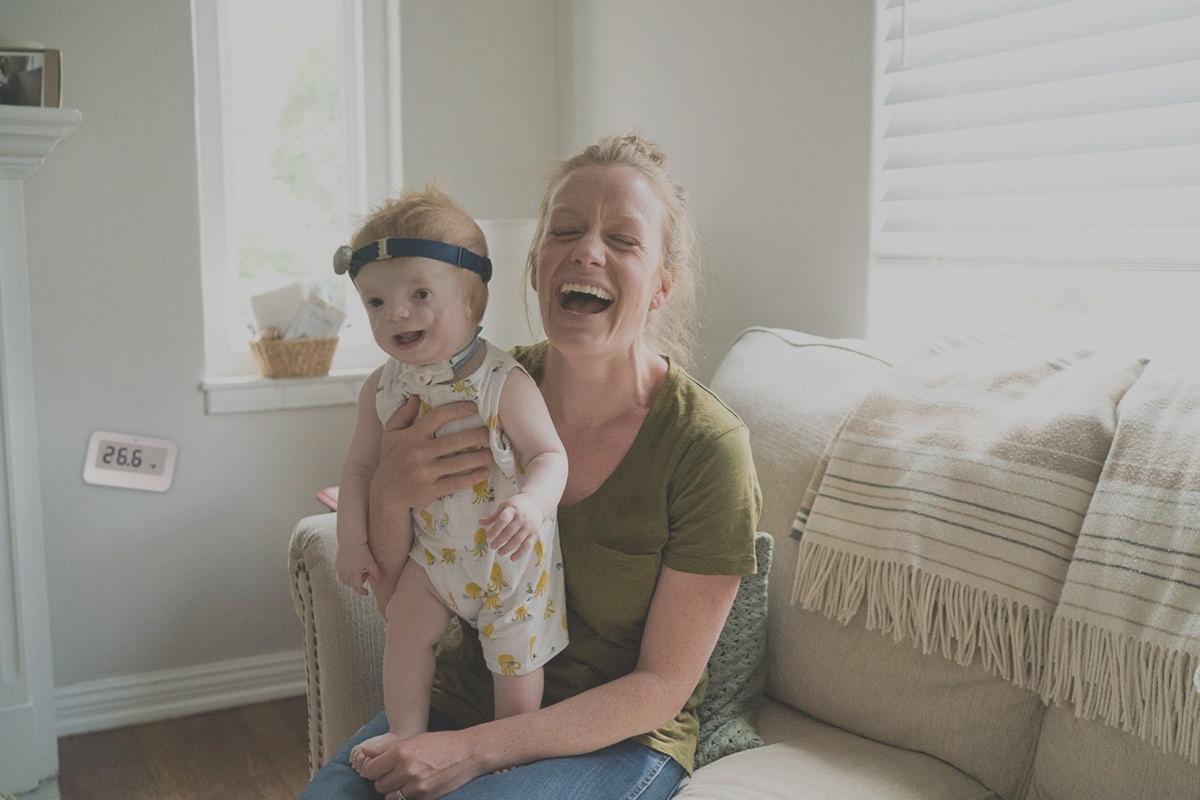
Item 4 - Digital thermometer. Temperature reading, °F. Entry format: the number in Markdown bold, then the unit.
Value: **26.6** °F
